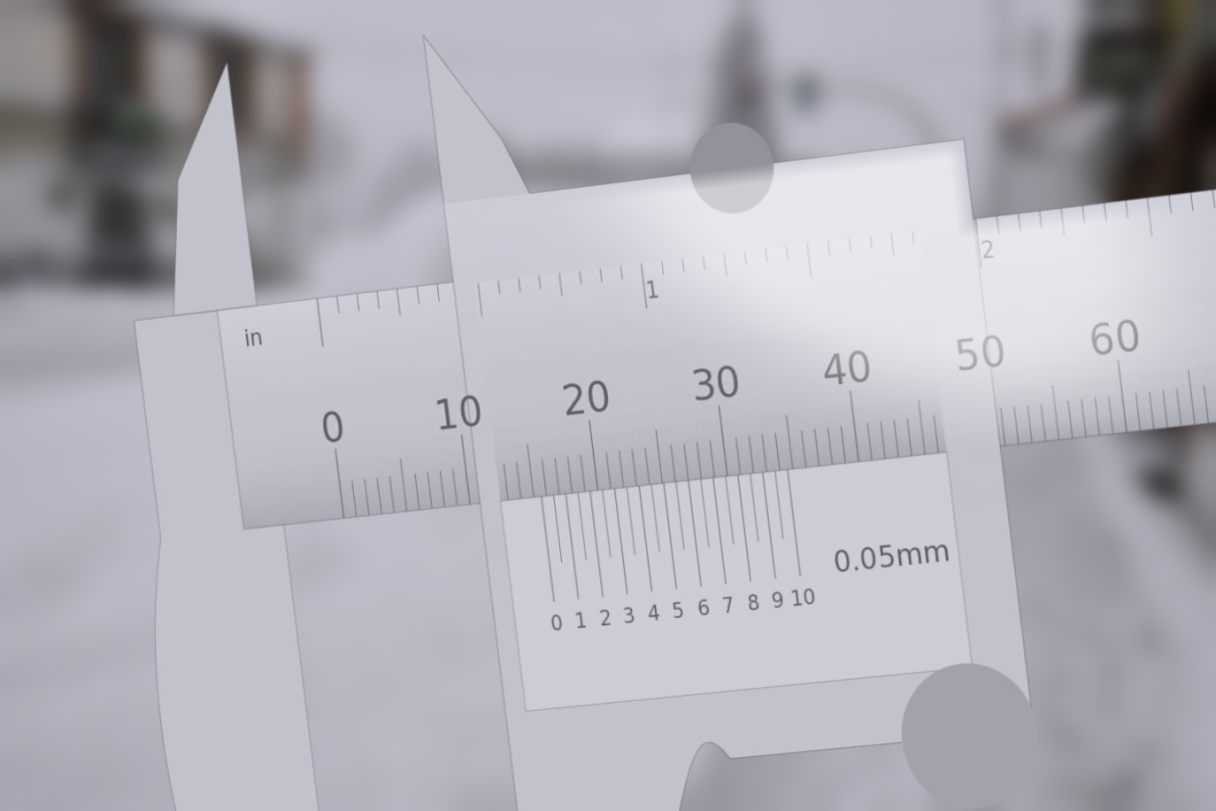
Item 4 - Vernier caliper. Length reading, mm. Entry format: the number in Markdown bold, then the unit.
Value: **15.6** mm
